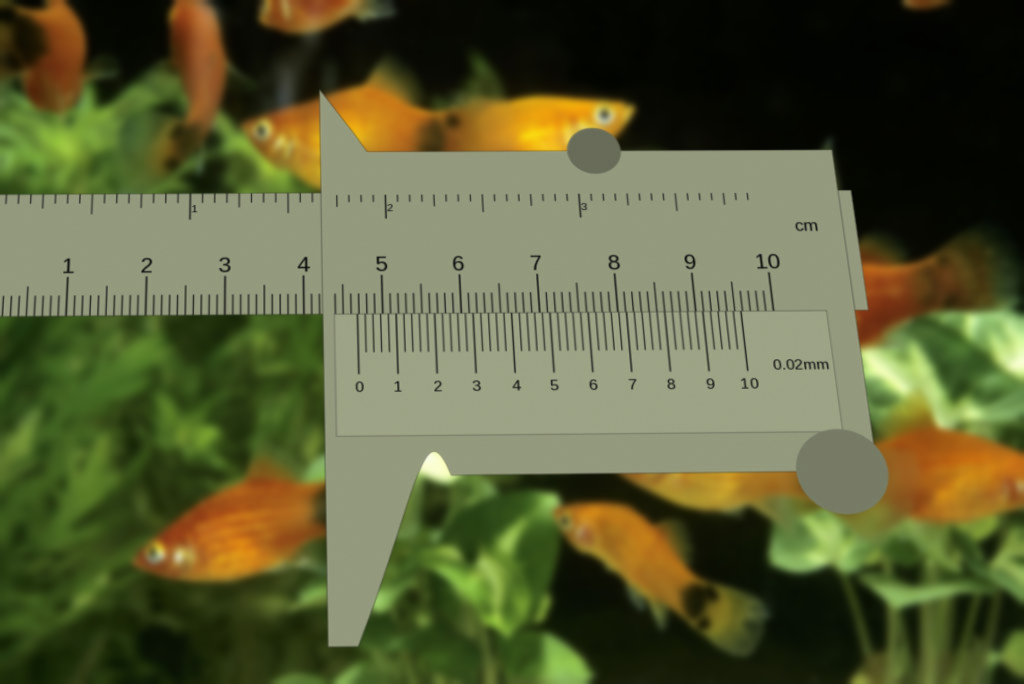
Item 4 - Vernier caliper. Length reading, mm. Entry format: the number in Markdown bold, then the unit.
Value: **46.8** mm
